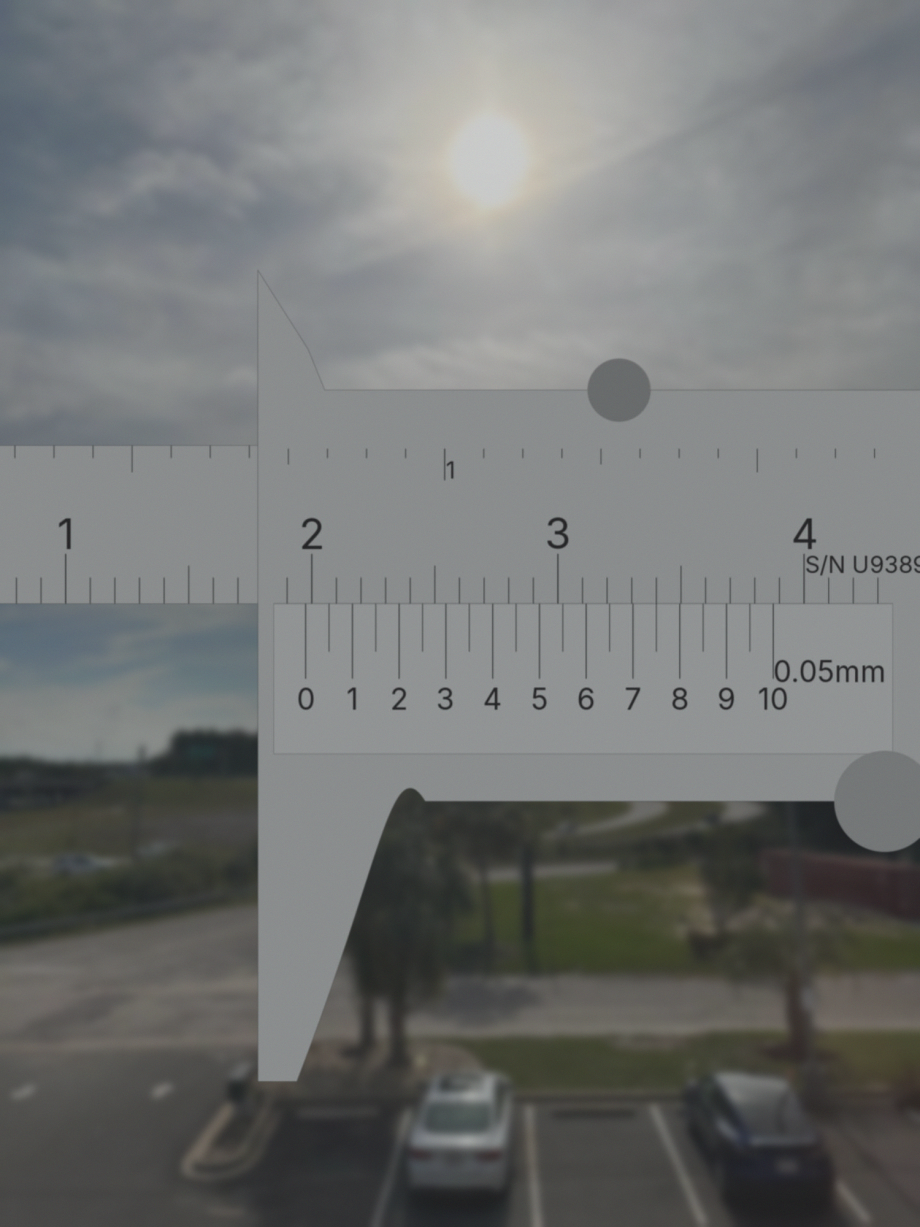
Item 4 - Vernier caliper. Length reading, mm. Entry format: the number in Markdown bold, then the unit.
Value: **19.75** mm
